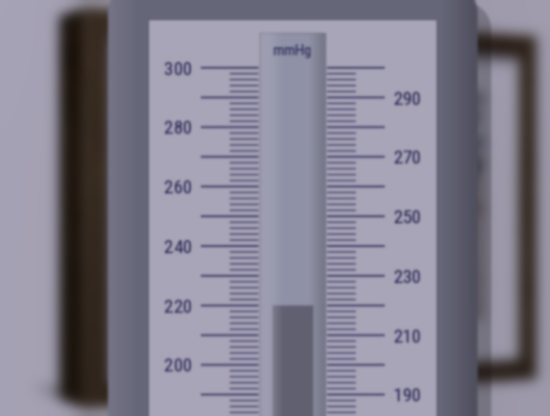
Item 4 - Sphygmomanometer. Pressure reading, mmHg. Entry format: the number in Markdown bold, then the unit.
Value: **220** mmHg
